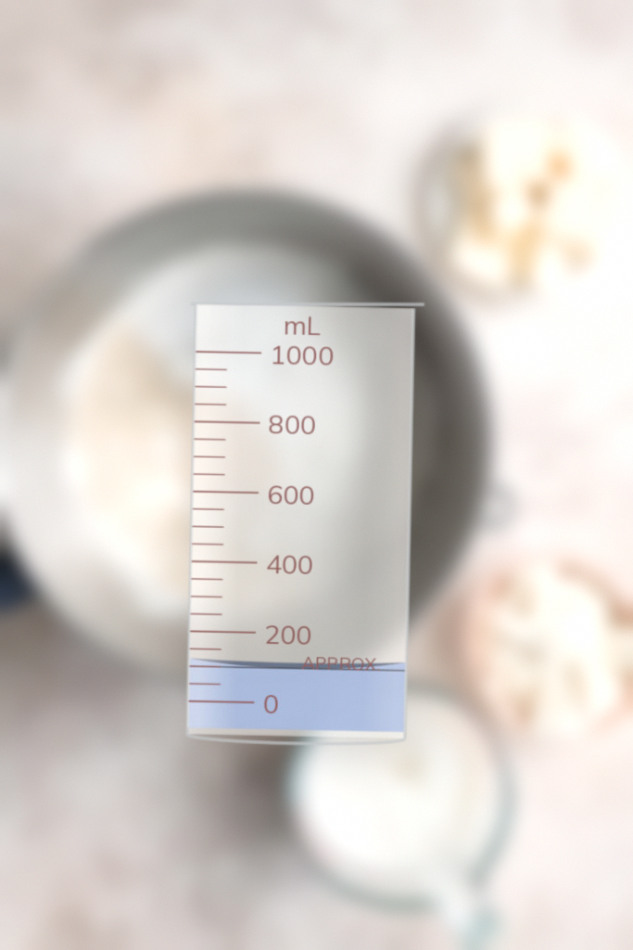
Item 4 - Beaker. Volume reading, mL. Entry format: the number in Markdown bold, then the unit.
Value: **100** mL
